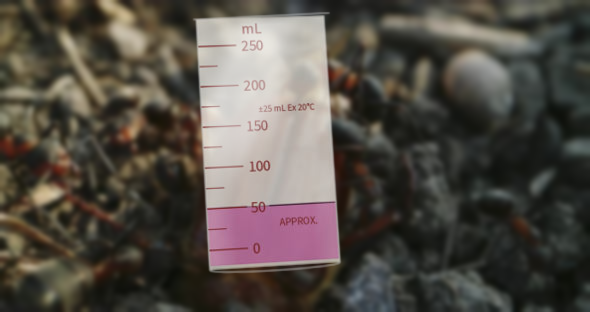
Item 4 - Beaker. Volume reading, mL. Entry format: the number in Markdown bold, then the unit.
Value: **50** mL
